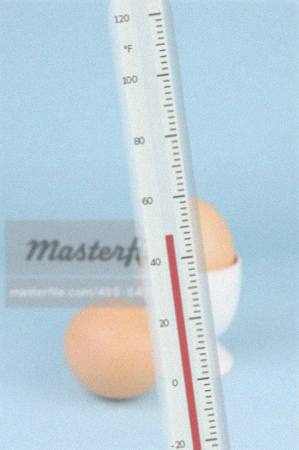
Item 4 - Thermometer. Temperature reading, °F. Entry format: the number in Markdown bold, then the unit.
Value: **48** °F
